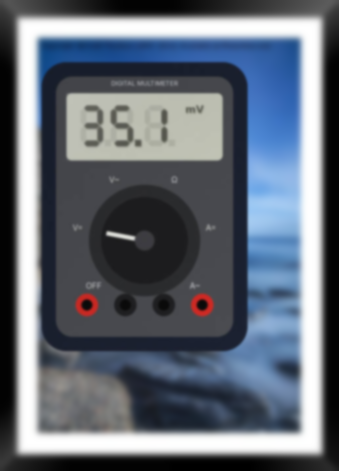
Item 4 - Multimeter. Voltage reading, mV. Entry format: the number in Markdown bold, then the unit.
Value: **35.1** mV
